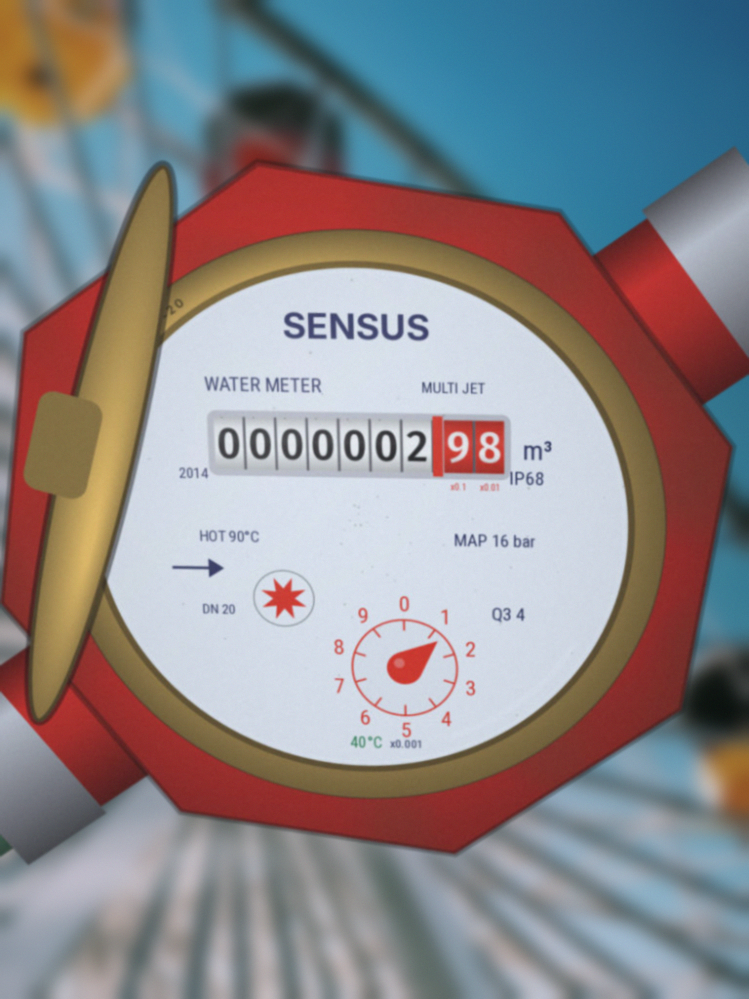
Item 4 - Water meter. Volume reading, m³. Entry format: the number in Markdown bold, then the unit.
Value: **2.981** m³
